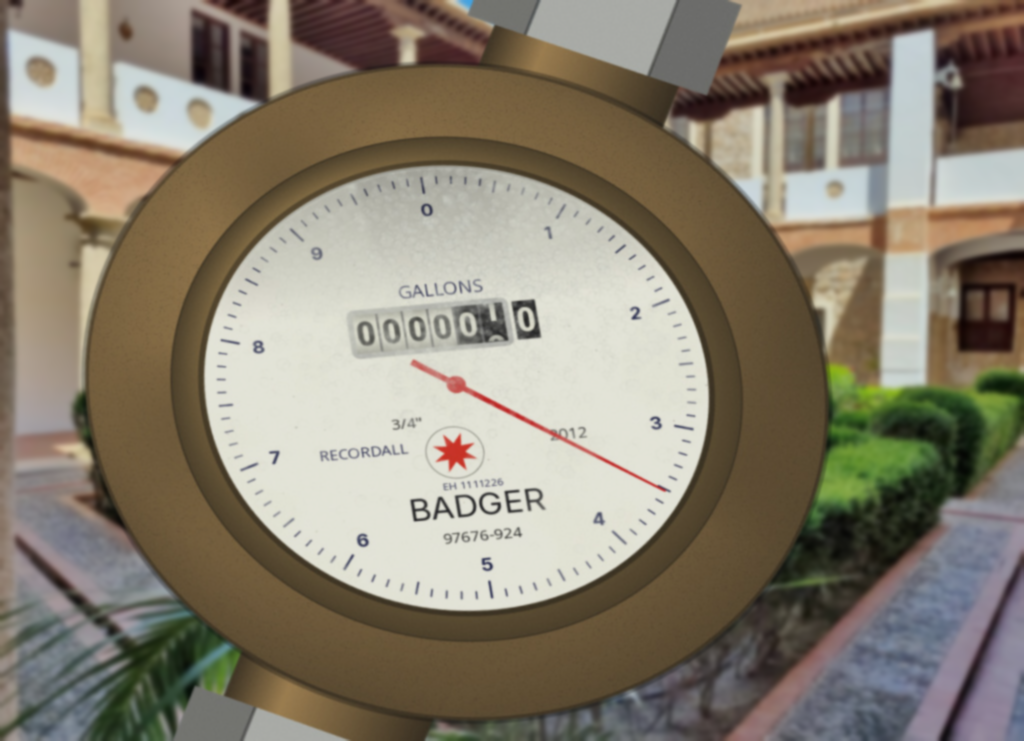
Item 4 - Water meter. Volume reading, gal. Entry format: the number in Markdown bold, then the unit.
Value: **13.5** gal
